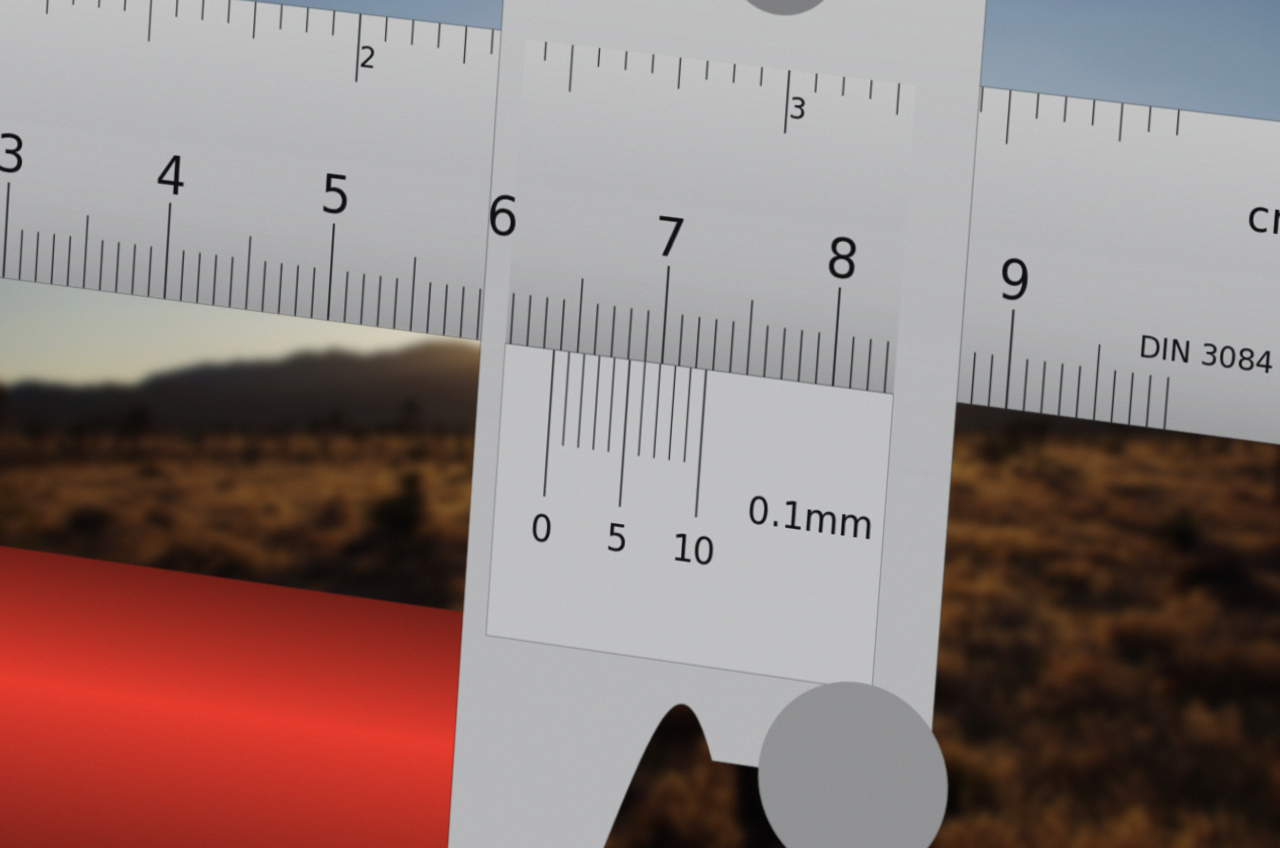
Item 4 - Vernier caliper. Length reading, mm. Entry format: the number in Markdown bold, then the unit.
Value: **63.6** mm
